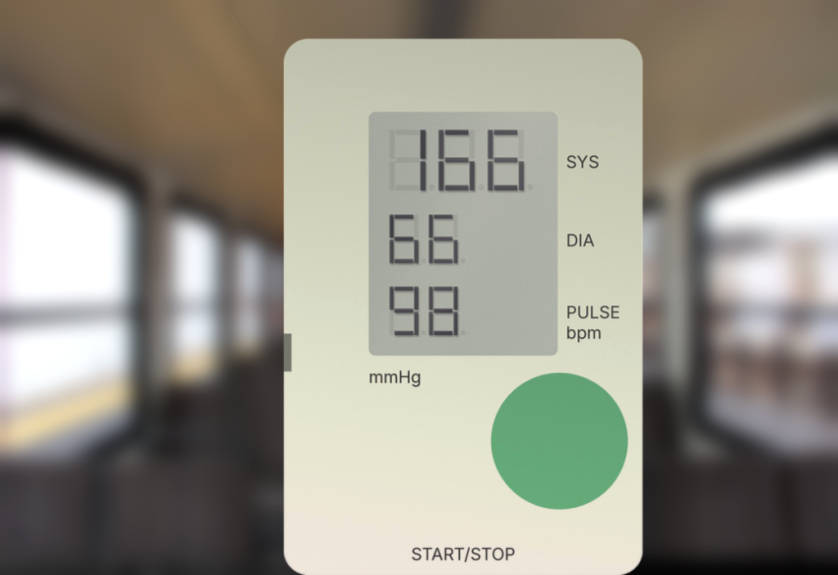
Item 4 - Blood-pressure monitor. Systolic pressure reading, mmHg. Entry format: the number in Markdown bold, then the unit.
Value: **166** mmHg
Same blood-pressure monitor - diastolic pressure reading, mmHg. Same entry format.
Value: **66** mmHg
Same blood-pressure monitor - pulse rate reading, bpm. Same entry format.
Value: **98** bpm
